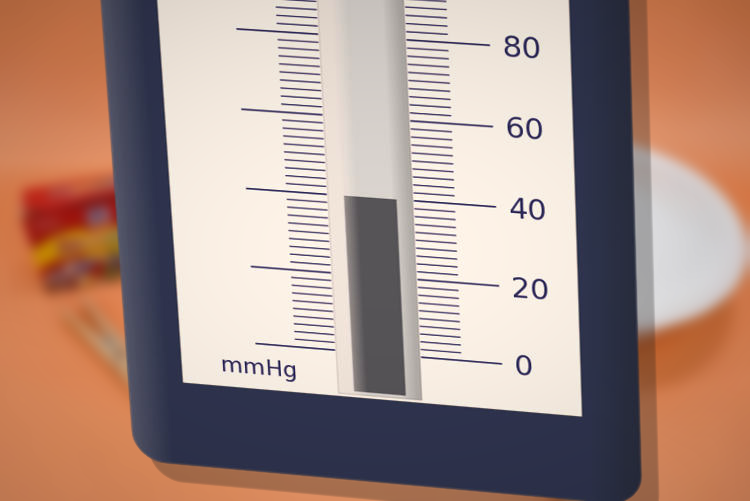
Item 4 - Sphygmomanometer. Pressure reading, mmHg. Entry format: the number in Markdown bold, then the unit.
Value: **40** mmHg
